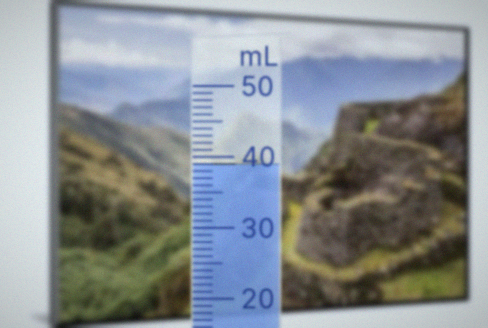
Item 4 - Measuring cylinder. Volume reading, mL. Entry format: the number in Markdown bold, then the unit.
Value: **39** mL
